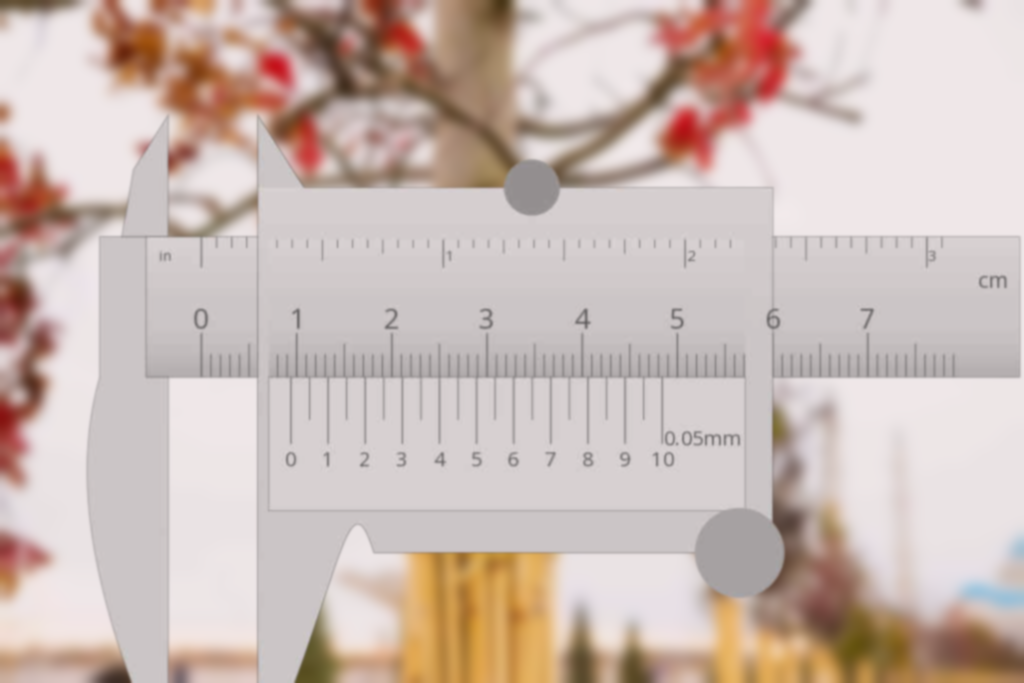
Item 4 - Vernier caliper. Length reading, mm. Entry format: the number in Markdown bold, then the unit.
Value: **9.4** mm
